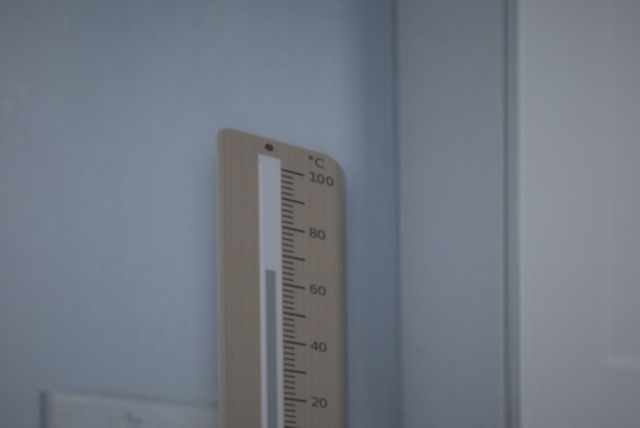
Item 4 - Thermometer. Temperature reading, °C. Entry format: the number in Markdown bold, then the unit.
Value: **64** °C
